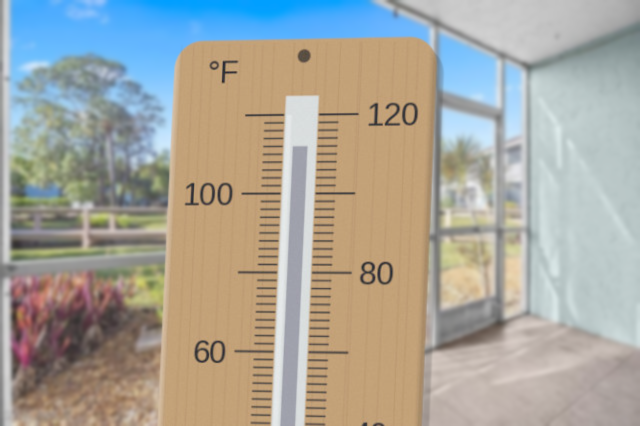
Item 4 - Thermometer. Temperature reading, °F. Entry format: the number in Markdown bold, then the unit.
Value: **112** °F
